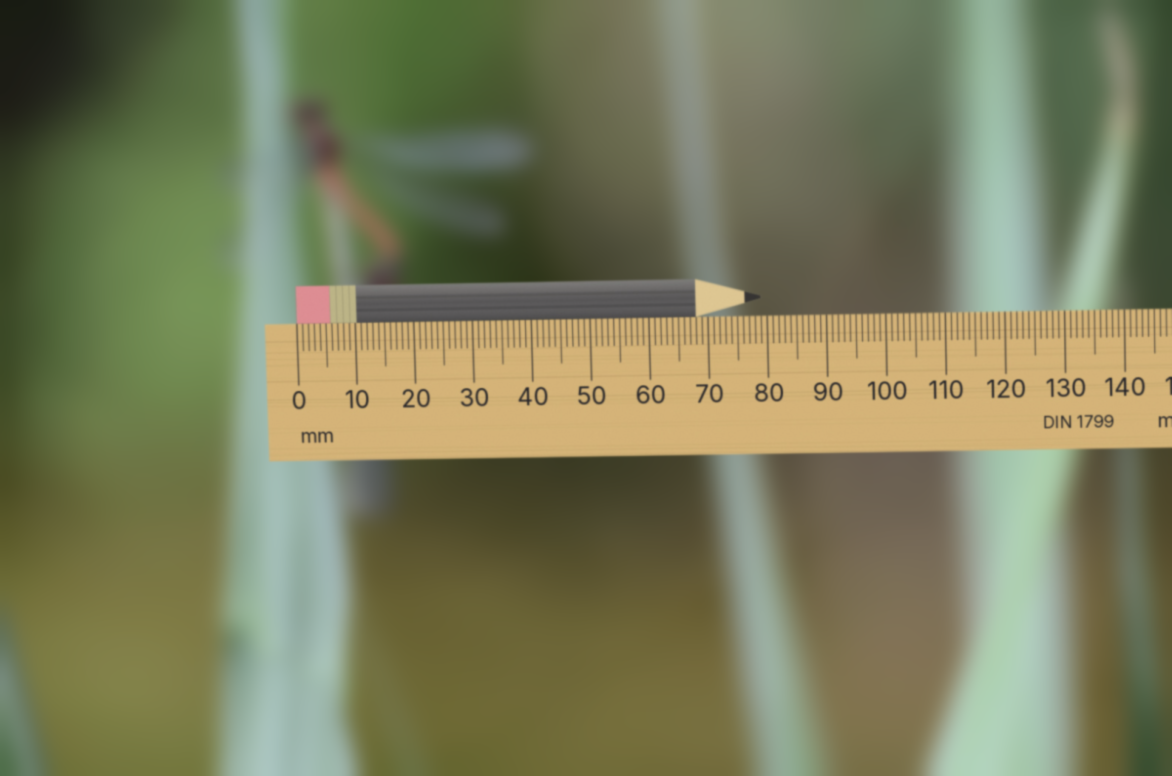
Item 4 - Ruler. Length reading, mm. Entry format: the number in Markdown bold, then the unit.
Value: **79** mm
